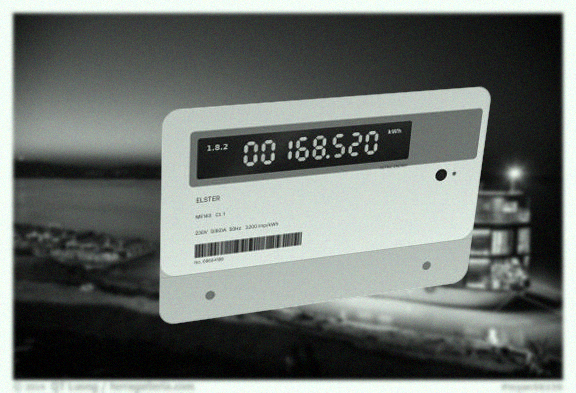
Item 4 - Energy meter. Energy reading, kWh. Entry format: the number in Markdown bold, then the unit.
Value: **168.520** kWh
